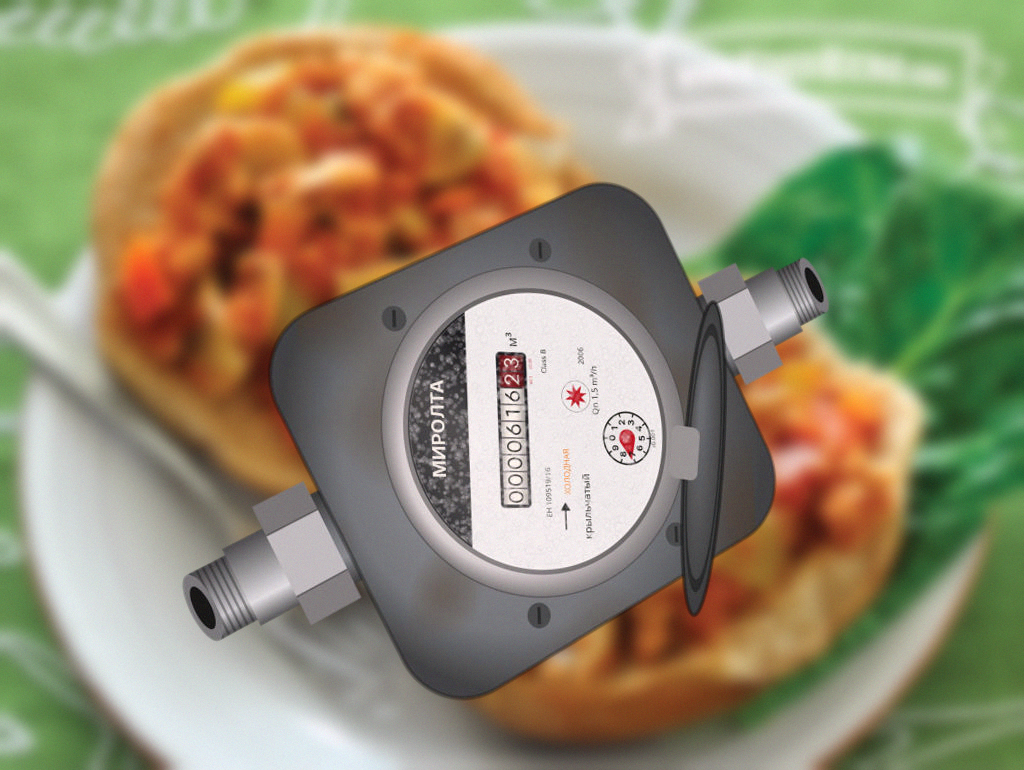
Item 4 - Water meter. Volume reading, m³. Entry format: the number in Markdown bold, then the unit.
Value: **616.237** m³
